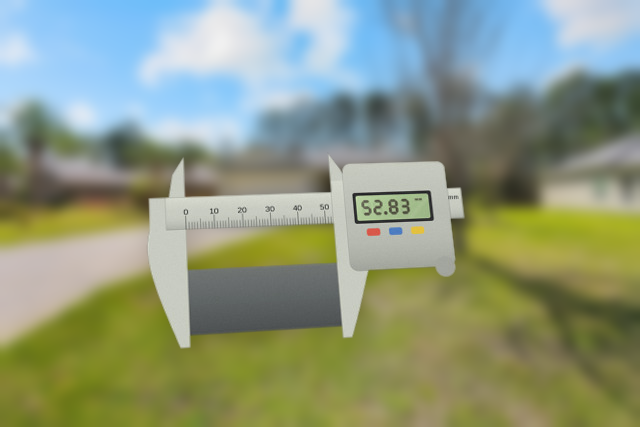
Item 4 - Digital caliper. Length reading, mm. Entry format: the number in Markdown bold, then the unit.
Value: **52.83** mm
